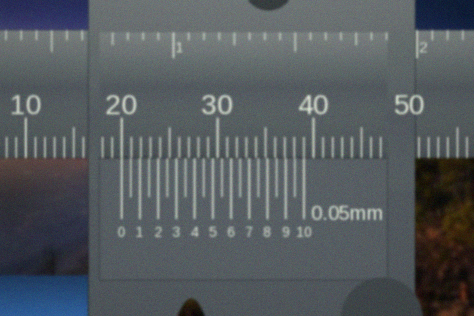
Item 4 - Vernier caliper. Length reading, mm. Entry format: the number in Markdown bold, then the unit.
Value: **20.0** mm
